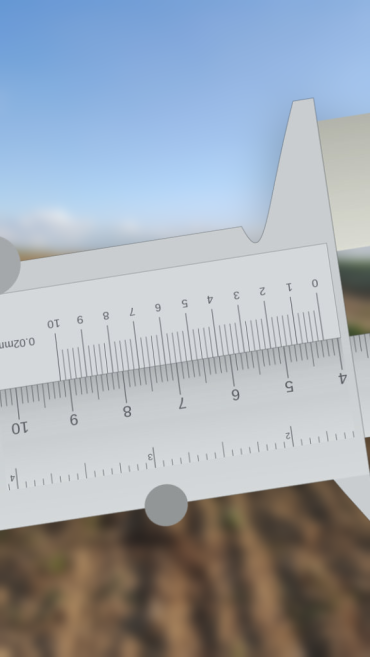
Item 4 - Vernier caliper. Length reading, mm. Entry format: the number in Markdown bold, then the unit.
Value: **42.6** mm
